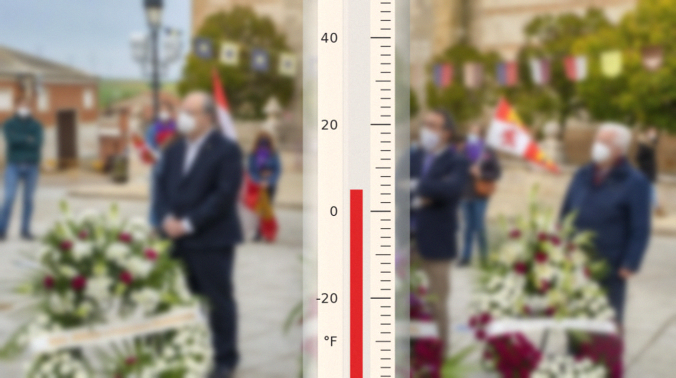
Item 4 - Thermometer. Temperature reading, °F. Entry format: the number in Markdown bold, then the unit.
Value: **5** °F
